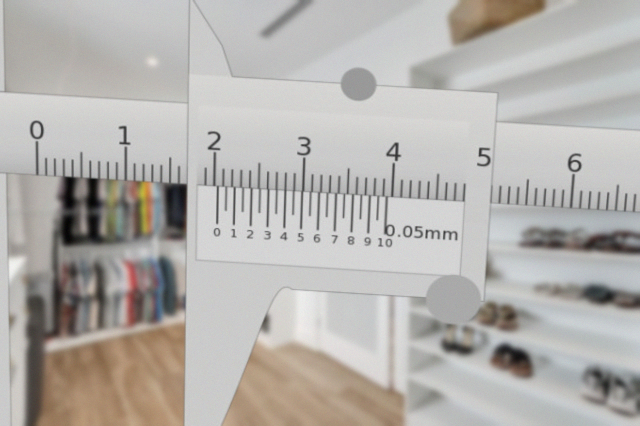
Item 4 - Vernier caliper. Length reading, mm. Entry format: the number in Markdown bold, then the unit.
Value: **20.4** mm
